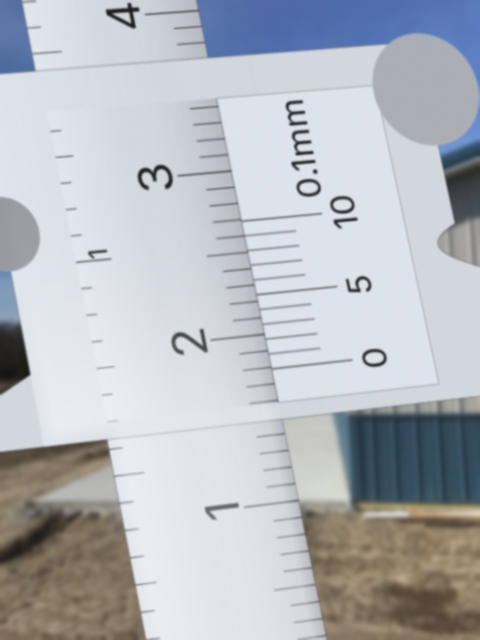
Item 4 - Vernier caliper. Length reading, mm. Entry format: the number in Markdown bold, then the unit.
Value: **17.9** mm
